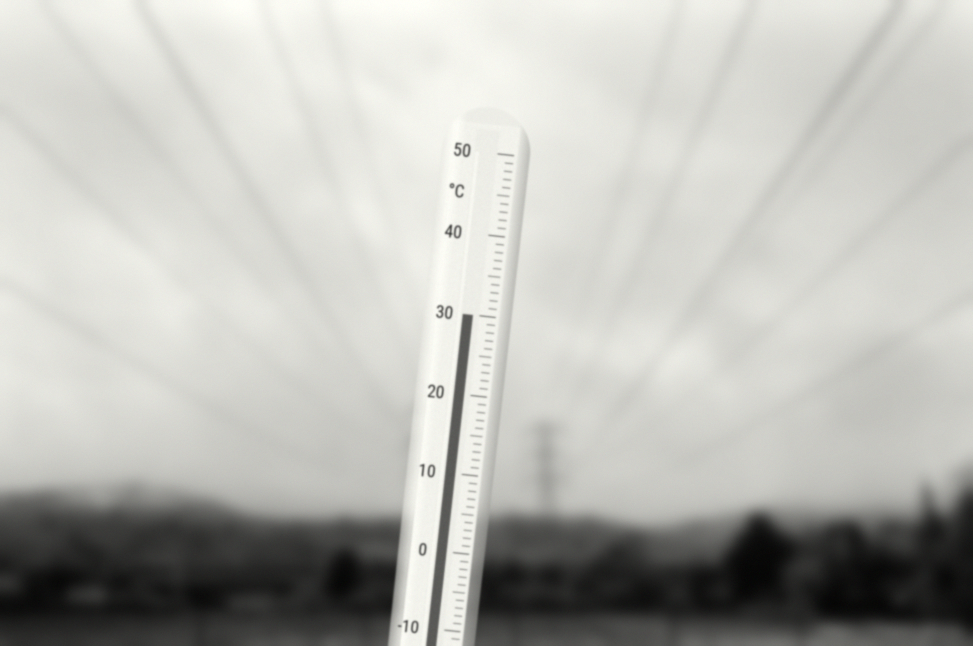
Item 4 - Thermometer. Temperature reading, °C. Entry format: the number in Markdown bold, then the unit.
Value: **30** °C
